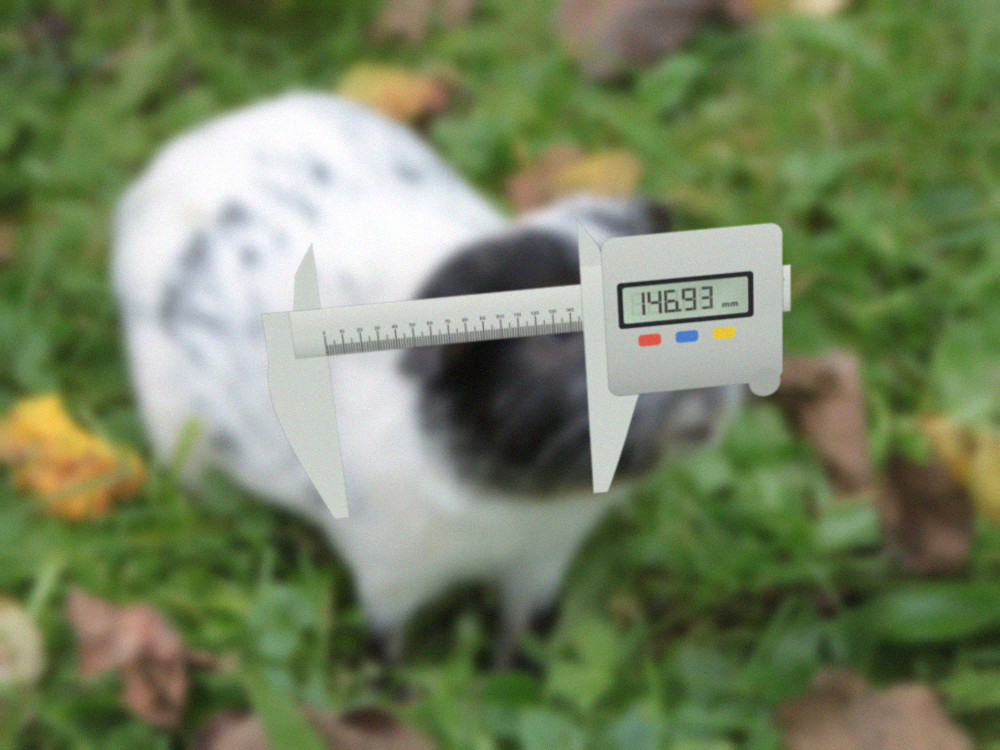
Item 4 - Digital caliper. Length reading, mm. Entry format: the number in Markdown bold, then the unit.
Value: **146.93** mm
